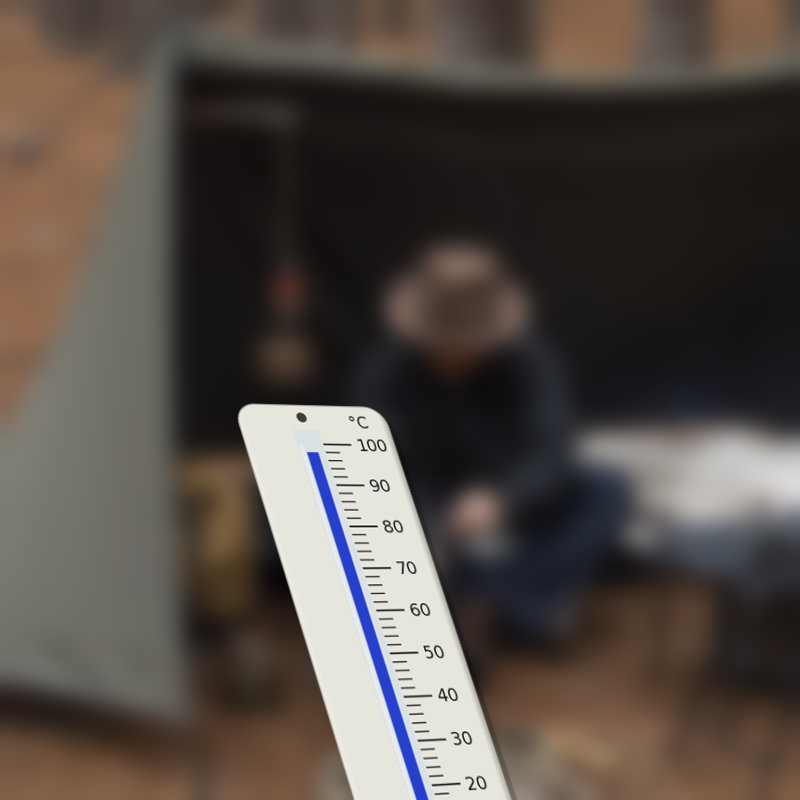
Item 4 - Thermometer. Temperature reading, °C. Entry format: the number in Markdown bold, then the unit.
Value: **98** °C
